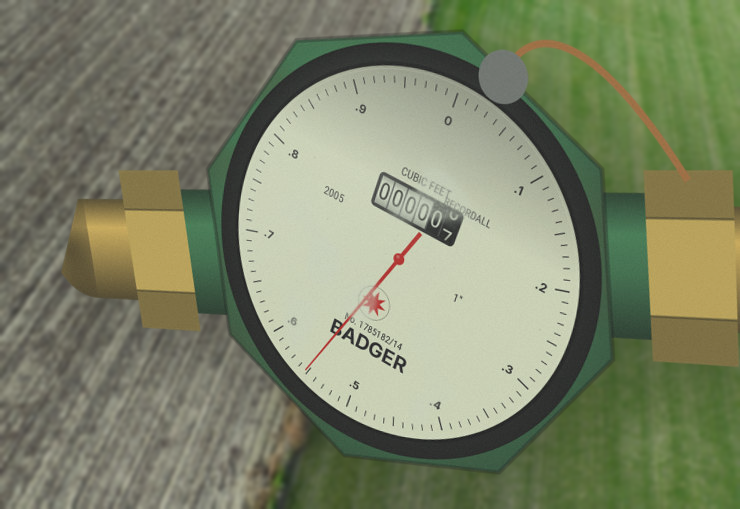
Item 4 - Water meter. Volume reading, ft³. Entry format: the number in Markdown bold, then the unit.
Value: **6.55** ft³
